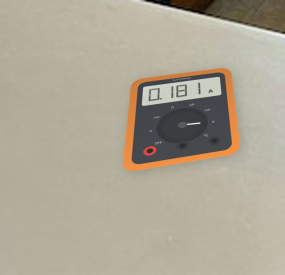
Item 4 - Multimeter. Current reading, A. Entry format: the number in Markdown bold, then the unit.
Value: **0.181** A
